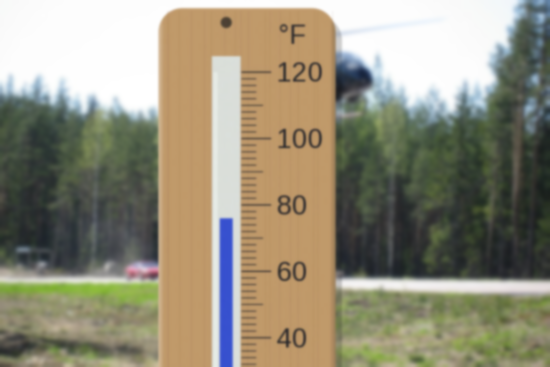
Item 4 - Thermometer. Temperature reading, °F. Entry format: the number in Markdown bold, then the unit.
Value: **76** °F
